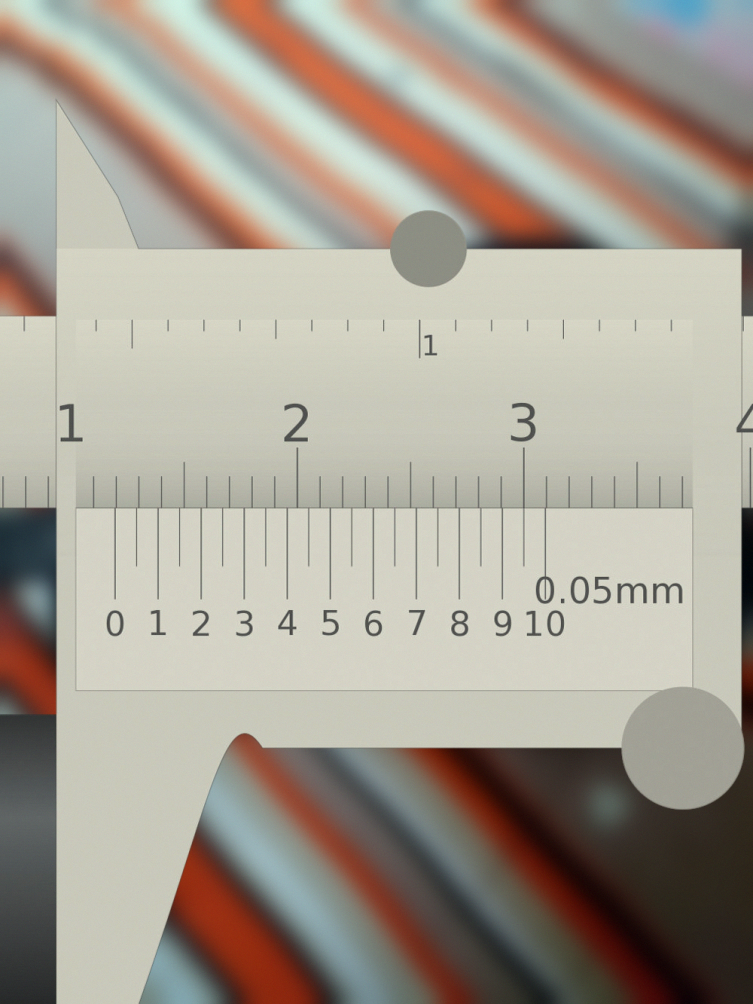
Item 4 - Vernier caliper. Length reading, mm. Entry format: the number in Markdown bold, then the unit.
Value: **11.95** mm
